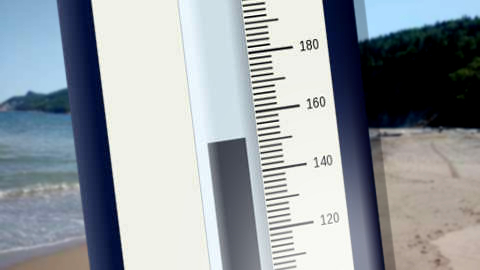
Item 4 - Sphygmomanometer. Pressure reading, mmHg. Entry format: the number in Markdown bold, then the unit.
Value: **152** mmHg
